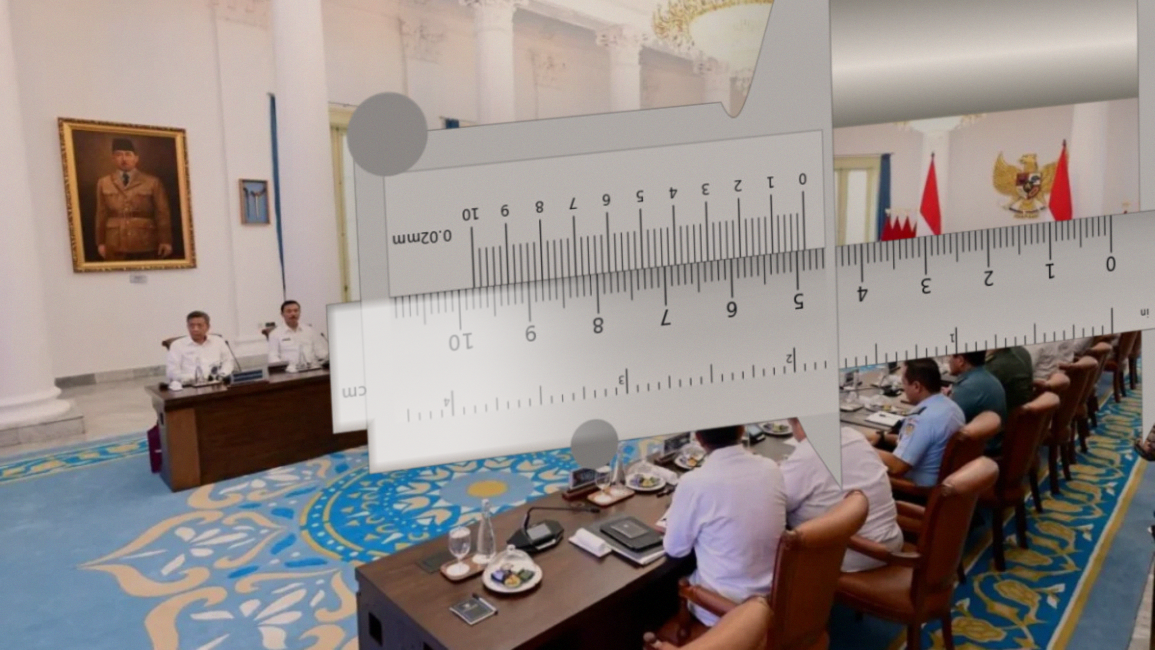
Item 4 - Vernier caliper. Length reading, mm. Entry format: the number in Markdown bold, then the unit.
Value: **48.8** mm
